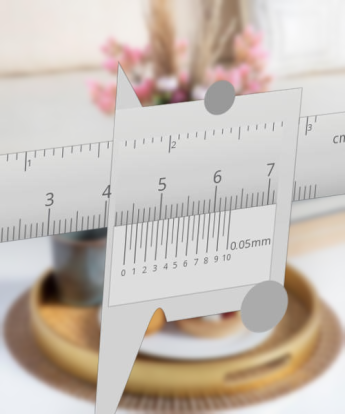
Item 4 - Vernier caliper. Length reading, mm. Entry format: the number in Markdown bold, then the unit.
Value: **44.0** mm
